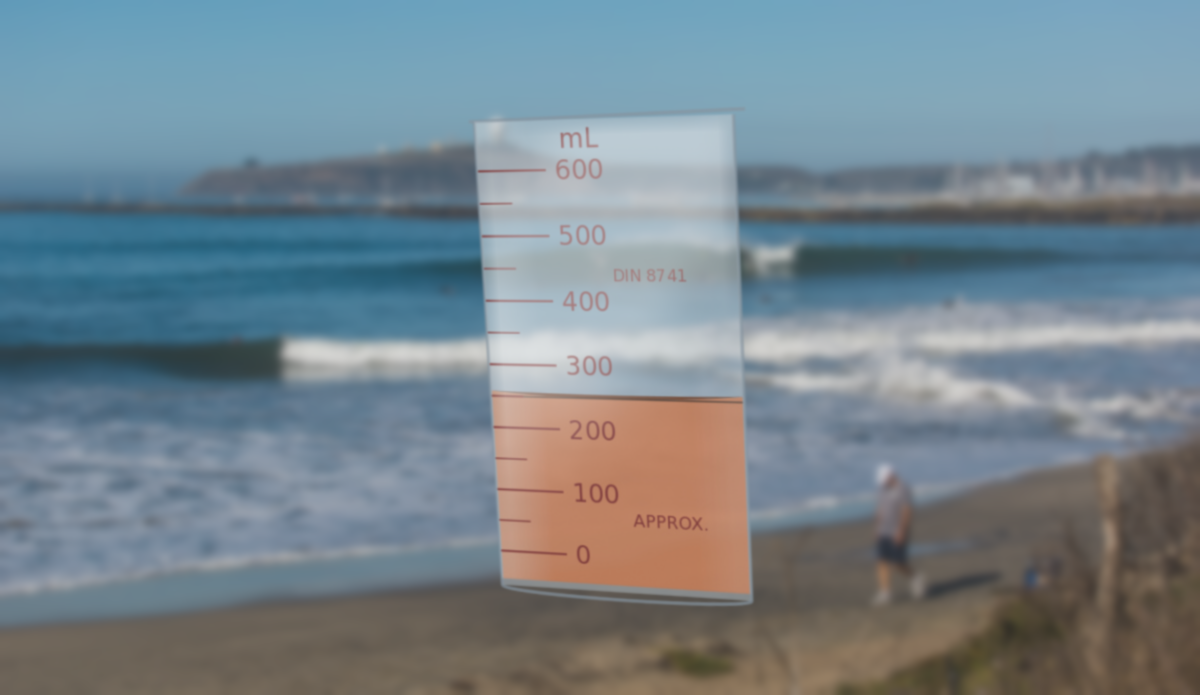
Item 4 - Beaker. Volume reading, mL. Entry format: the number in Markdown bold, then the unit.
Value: **250** mL
